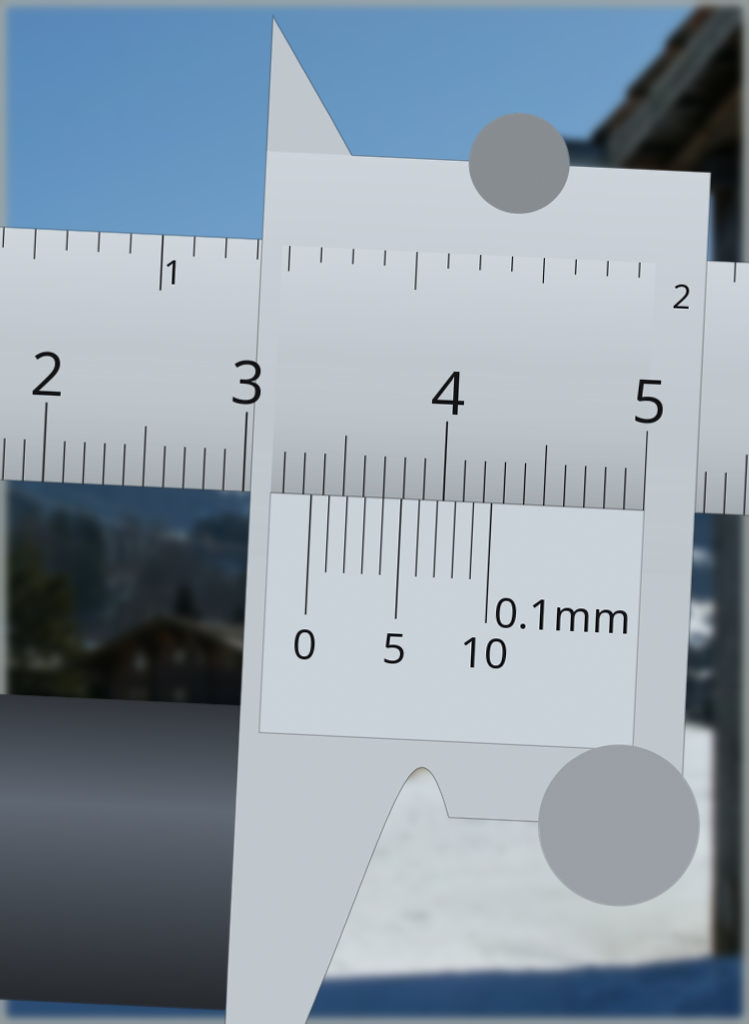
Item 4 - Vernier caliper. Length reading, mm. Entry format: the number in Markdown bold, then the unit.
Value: **33.4** mm
